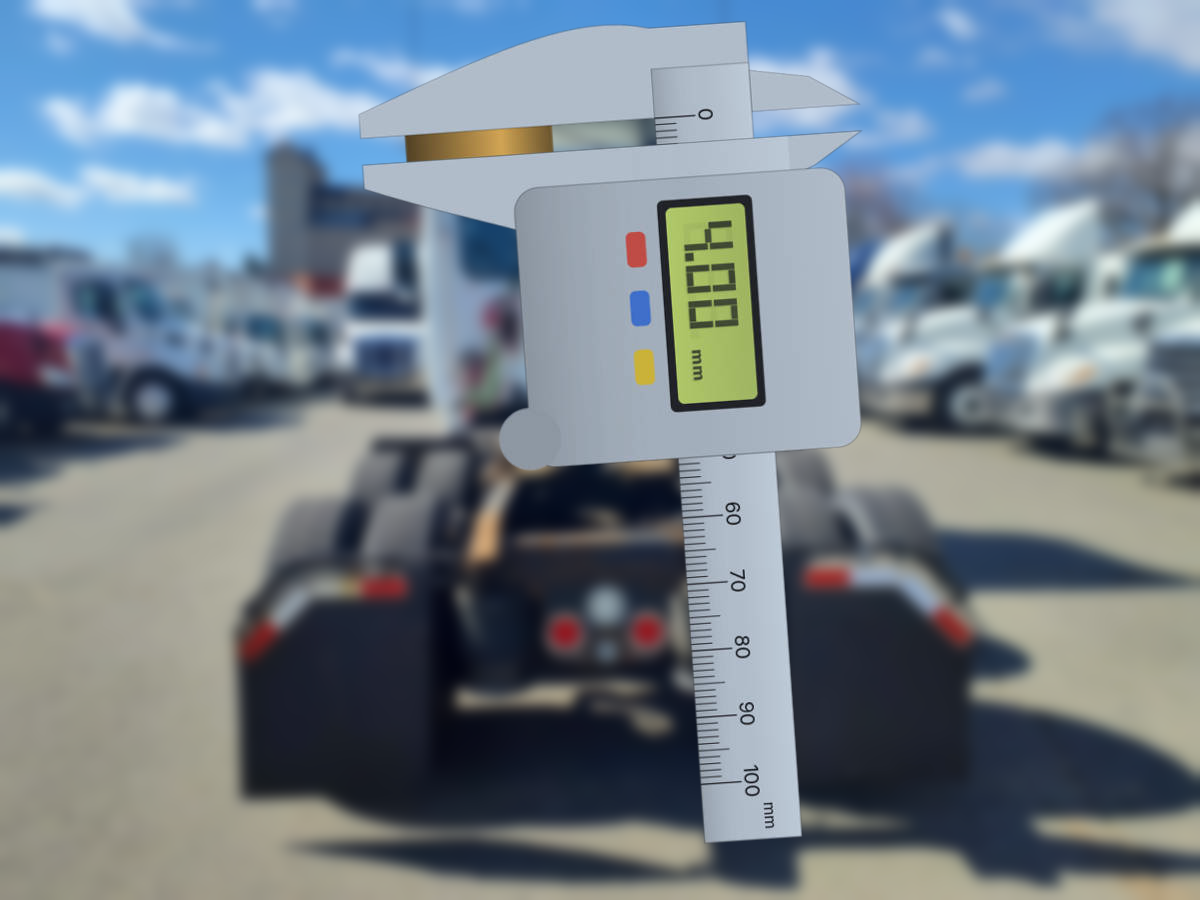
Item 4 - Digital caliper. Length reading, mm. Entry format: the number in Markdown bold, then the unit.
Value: **4.00** mm
